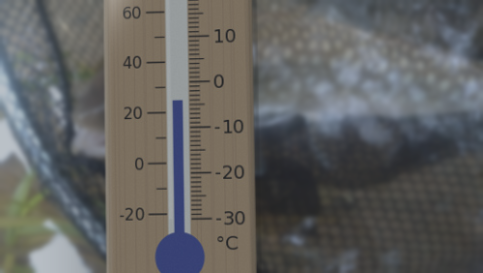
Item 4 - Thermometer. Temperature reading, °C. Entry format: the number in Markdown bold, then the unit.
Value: **-4** °C
